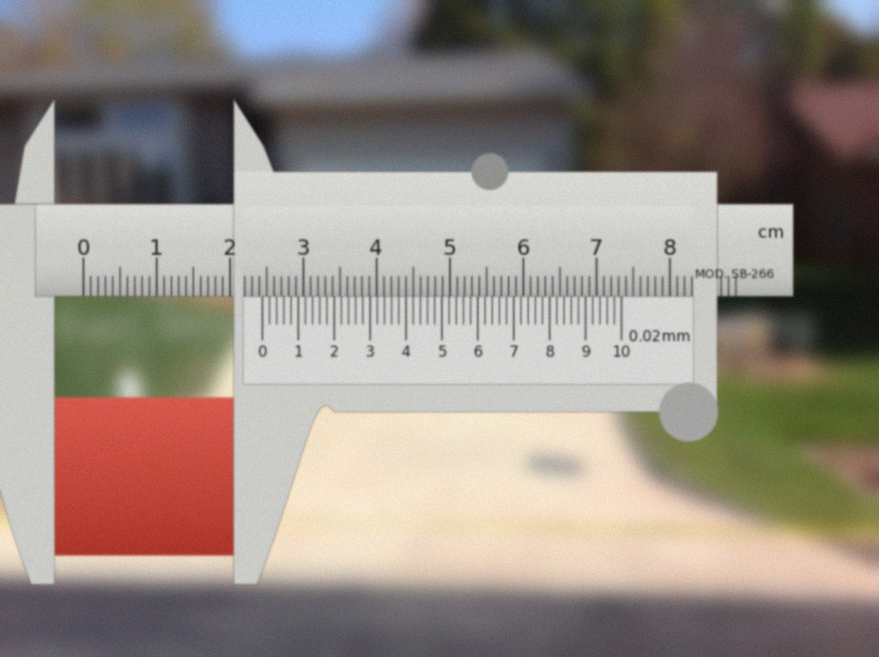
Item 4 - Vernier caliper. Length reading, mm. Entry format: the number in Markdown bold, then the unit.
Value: **24.4** mm
